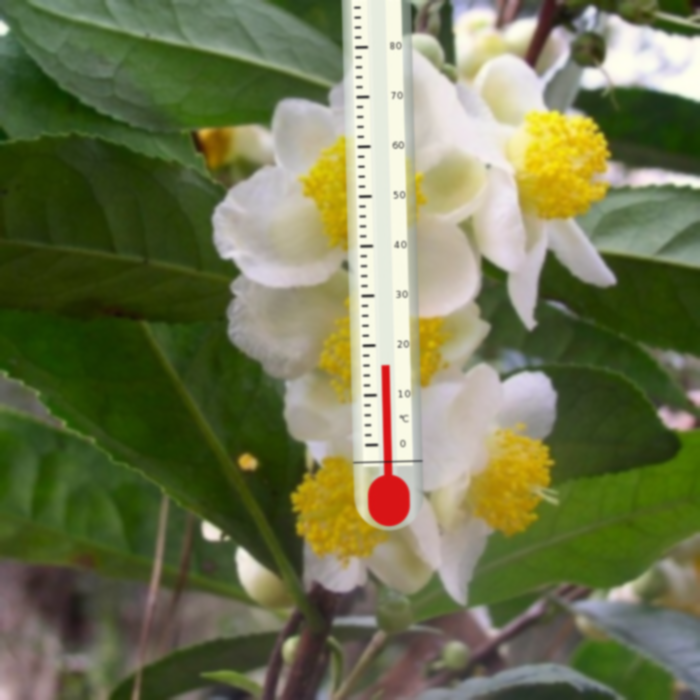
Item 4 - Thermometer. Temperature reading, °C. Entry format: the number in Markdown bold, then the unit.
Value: **16** °C
